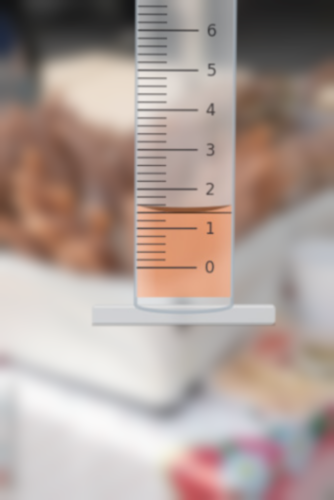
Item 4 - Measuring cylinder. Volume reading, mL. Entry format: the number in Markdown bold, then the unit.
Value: **1.4** mL
